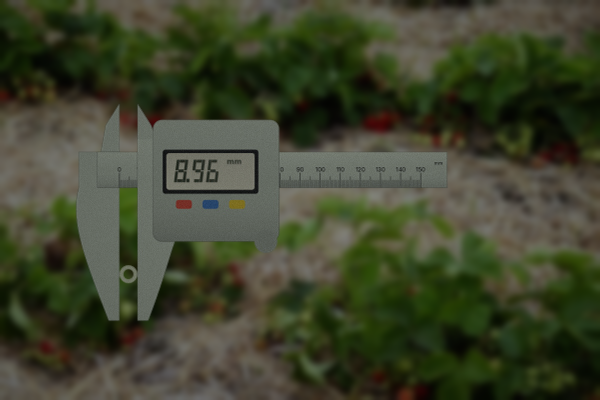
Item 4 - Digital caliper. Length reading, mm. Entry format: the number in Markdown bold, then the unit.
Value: **8.96** mm
